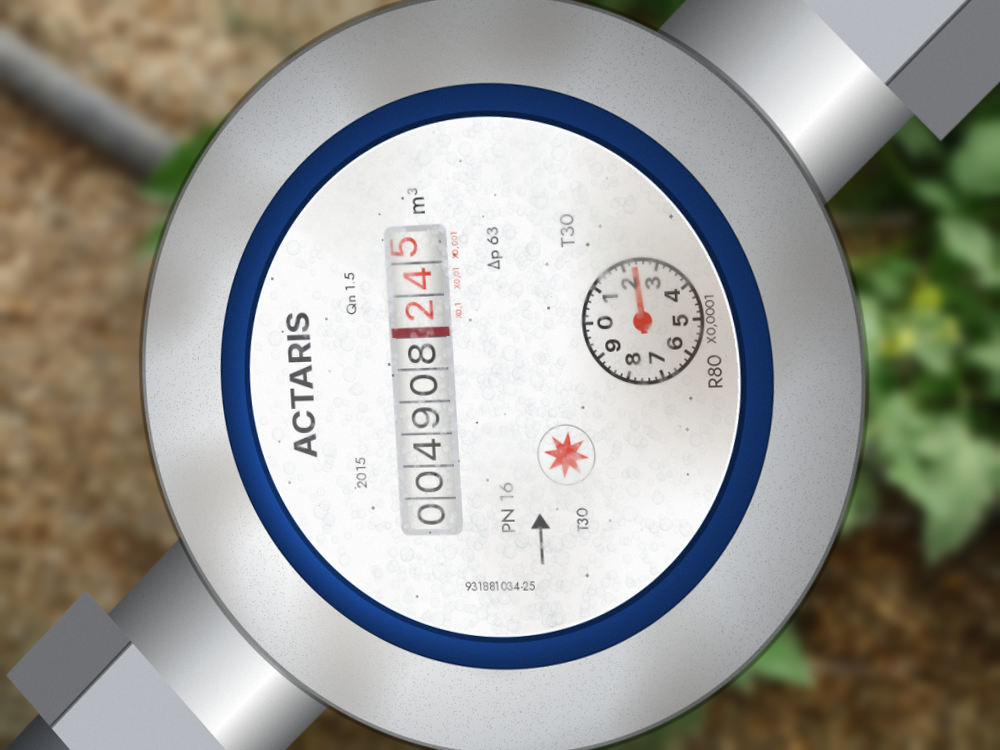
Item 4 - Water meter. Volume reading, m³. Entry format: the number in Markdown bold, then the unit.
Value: **4908.2452** m³
